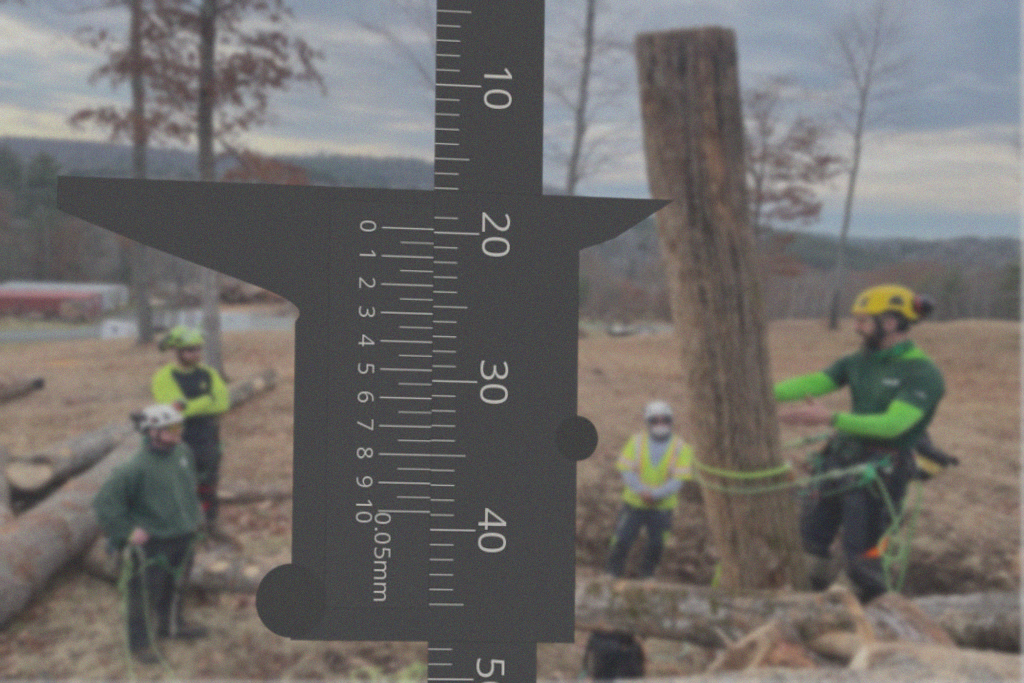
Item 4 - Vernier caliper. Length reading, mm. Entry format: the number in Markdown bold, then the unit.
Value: **19.8** mm
